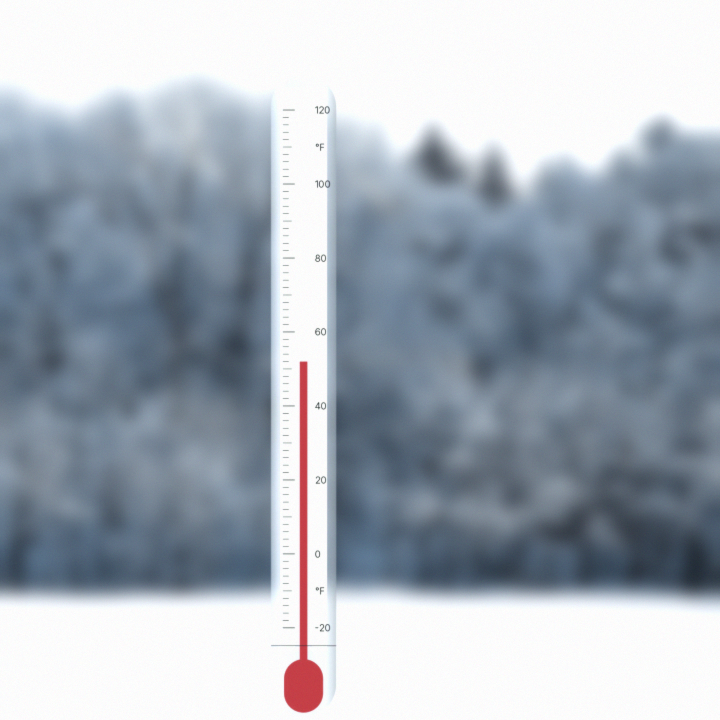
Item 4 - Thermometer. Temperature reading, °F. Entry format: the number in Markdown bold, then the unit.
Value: **52** °F
